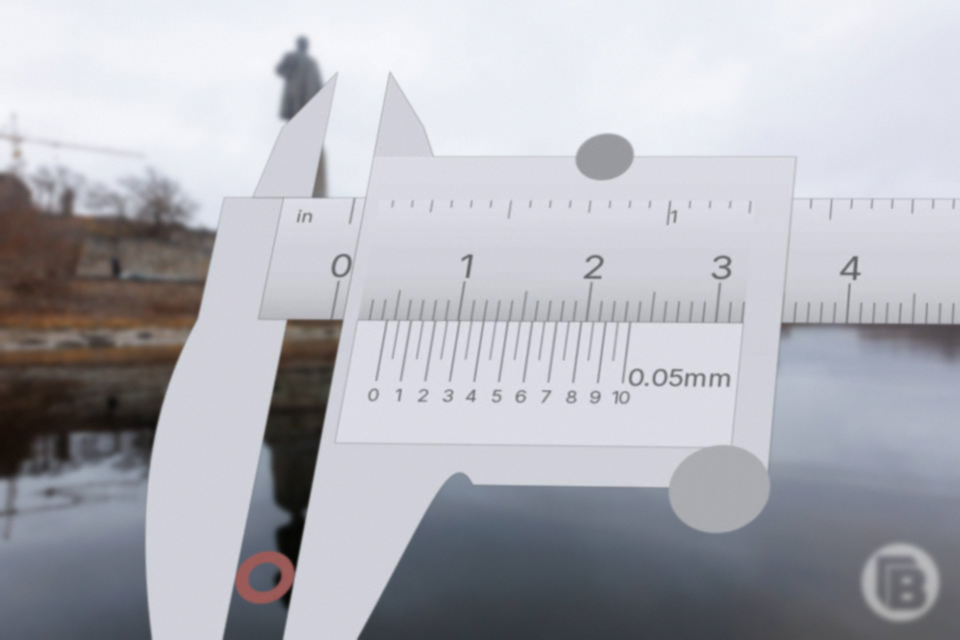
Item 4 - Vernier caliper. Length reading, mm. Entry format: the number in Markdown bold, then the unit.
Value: **4.4** mm
